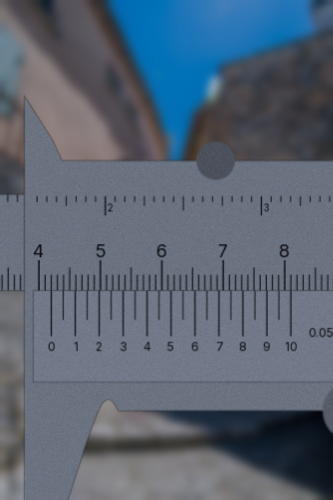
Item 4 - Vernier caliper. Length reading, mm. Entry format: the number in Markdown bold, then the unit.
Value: **42.0** mm
